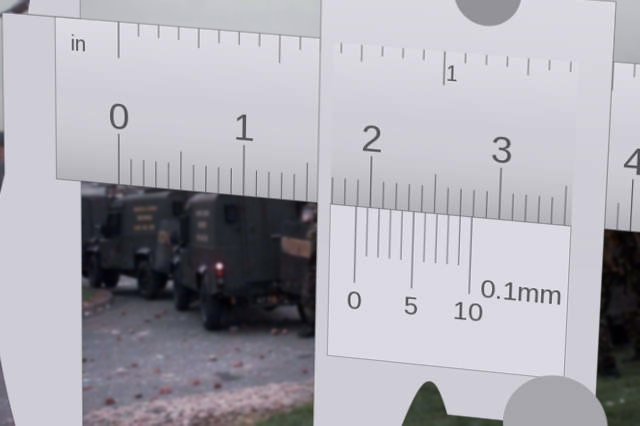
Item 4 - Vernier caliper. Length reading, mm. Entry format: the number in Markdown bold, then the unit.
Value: **18.9** mm
